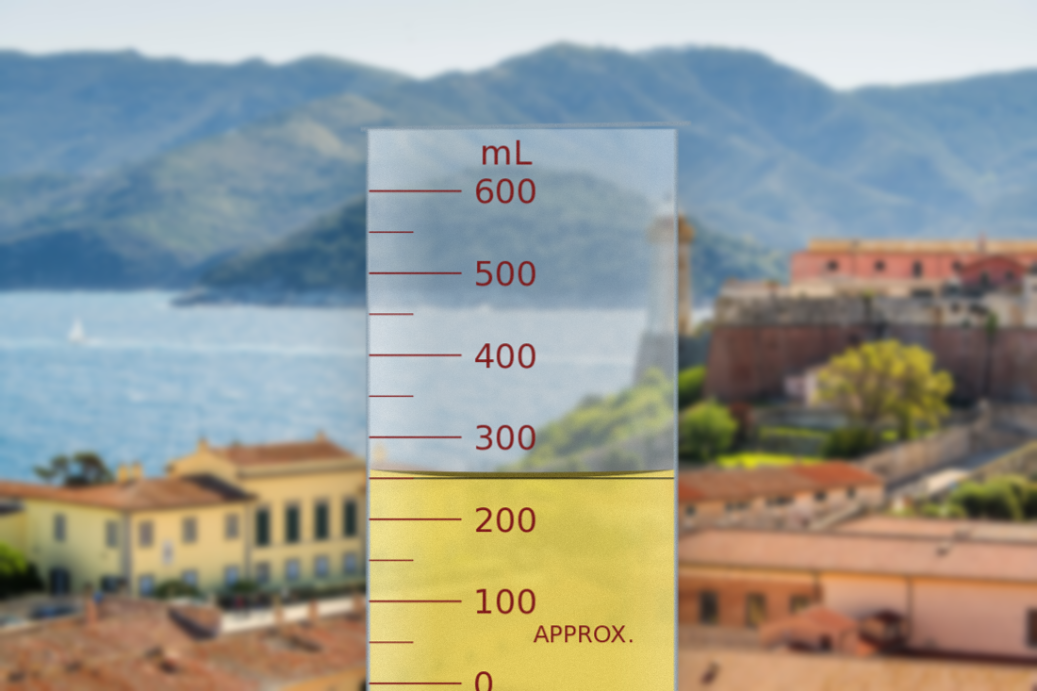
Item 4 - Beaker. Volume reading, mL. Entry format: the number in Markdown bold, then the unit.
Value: **250** mL
